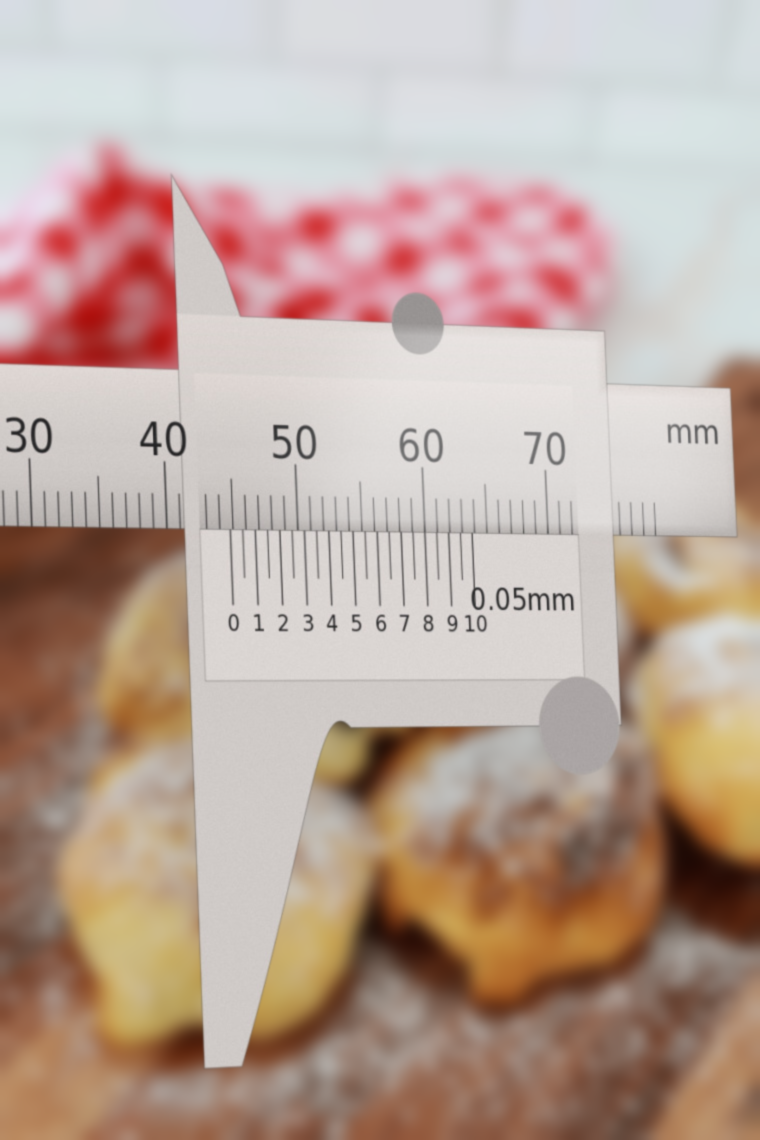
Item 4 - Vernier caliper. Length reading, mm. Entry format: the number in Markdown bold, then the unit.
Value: **44.8** mm
